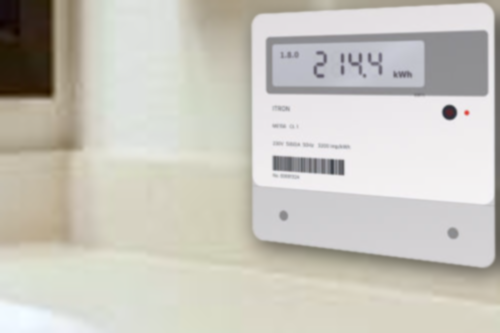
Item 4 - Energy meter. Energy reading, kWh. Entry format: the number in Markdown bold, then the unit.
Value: **214.4** kWh
